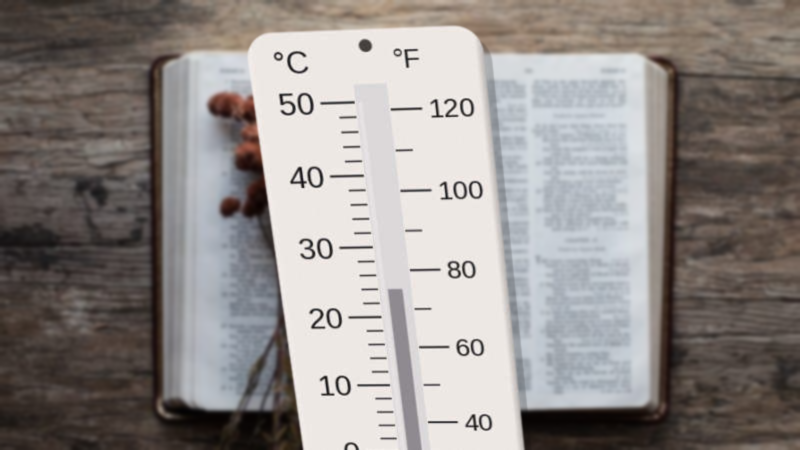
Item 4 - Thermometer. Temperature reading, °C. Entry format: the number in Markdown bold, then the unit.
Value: **24** °C
